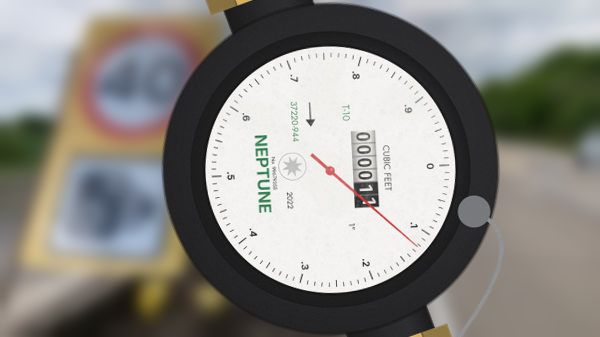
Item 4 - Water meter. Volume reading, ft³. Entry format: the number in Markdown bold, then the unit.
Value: **11.12** ft³
